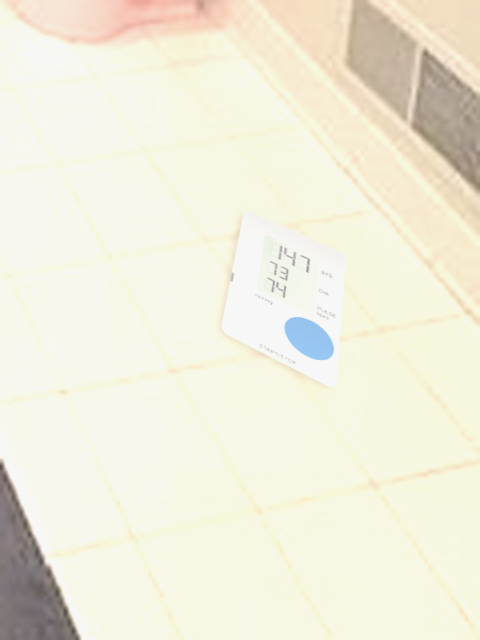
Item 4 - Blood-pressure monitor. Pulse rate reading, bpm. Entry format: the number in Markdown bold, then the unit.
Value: **74** bpm
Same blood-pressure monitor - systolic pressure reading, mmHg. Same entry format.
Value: **147** mmHg
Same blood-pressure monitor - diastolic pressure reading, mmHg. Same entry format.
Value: **73** mmHg
